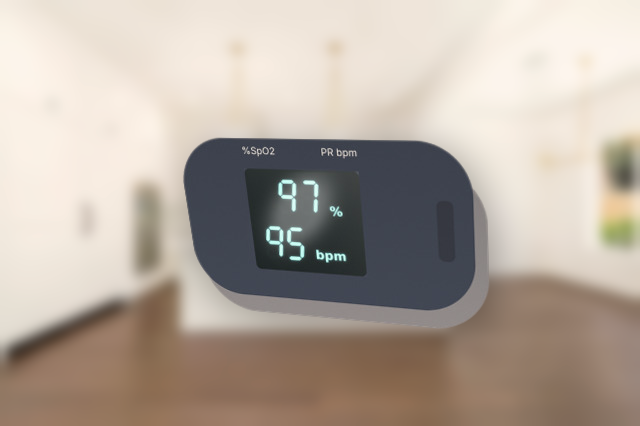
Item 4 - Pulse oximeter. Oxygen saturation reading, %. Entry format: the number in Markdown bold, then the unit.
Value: **97** %
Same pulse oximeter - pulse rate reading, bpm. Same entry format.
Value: **95** bpm
